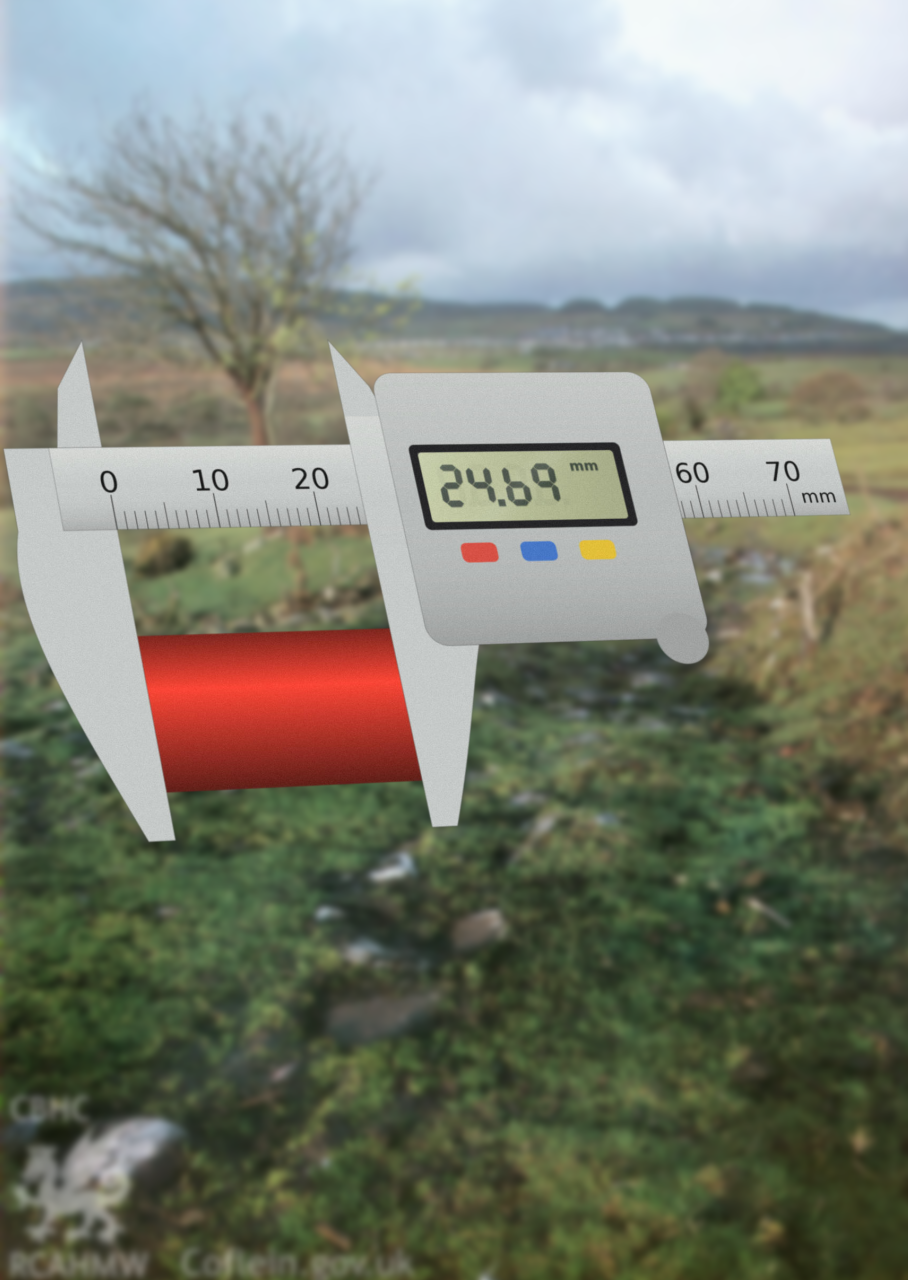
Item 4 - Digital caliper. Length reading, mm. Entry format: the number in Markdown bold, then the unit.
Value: **24.69** mm
